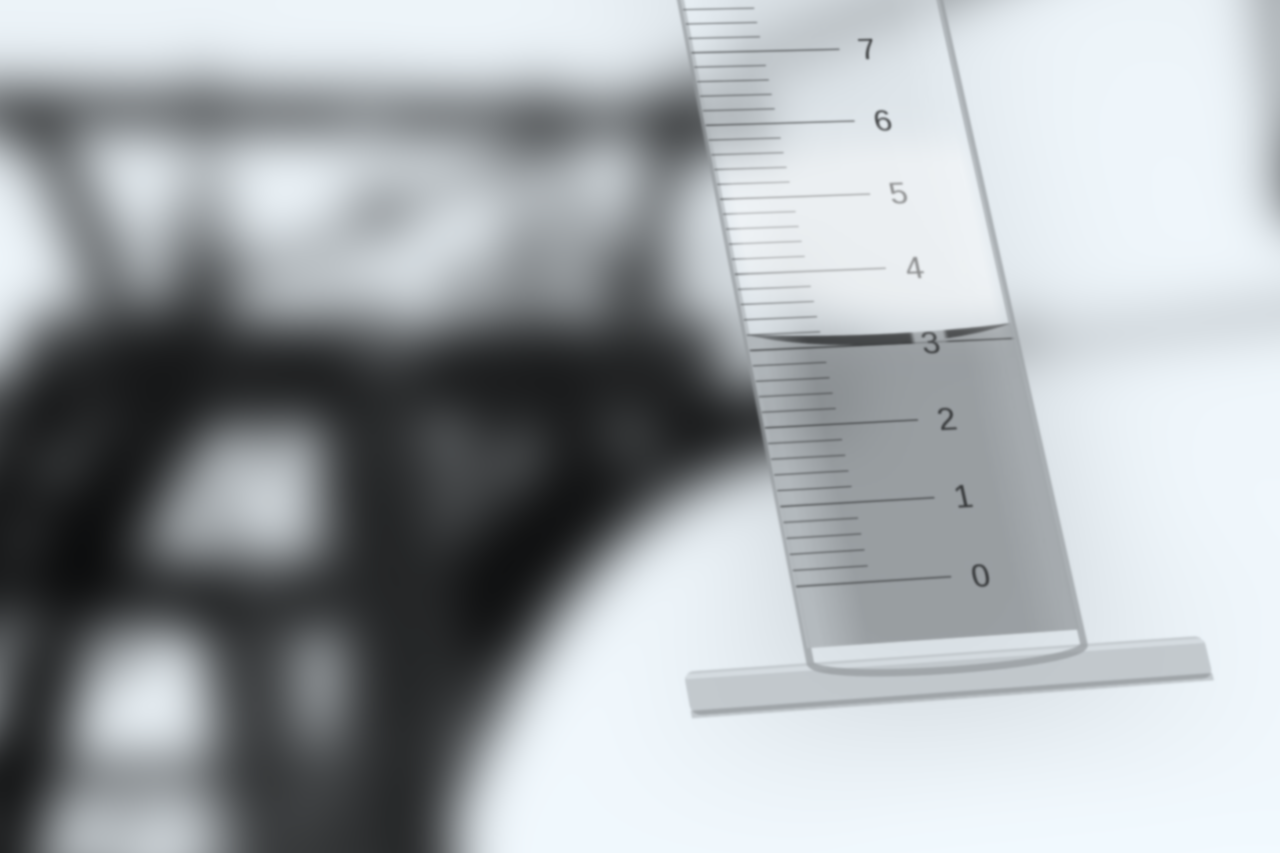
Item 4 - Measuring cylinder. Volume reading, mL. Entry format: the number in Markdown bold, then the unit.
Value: **3** mL
